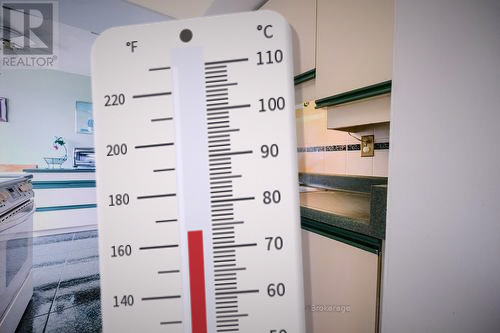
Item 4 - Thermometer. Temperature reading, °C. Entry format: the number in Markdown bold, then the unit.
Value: **74** °C
